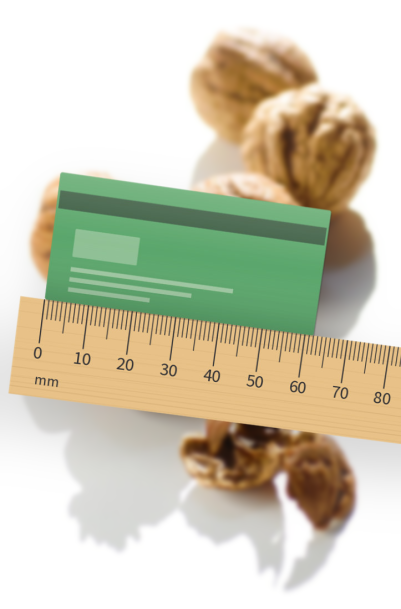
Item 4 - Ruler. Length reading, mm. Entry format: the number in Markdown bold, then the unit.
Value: **62** mm
